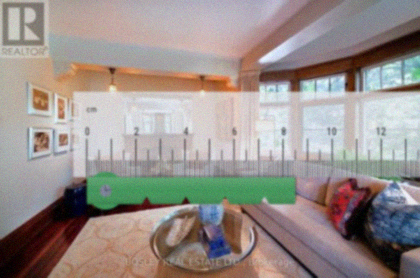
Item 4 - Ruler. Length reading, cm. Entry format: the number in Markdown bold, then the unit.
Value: **8.5** cm
